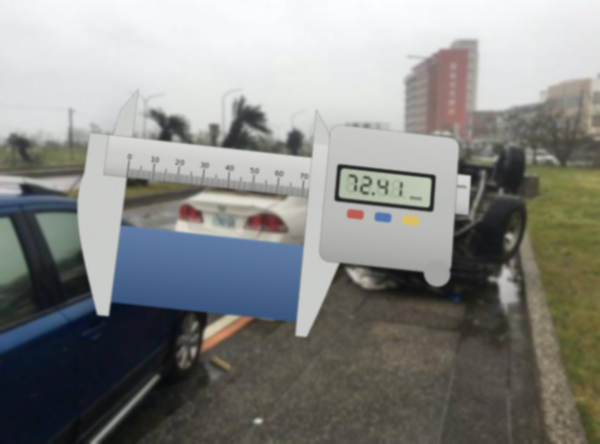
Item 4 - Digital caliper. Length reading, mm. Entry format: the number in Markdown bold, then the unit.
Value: **72.41** mm
